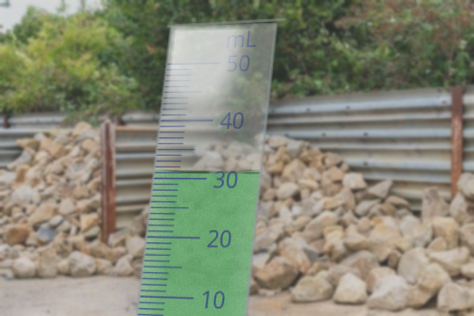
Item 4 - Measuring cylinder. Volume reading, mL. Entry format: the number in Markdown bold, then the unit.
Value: **31** mL
